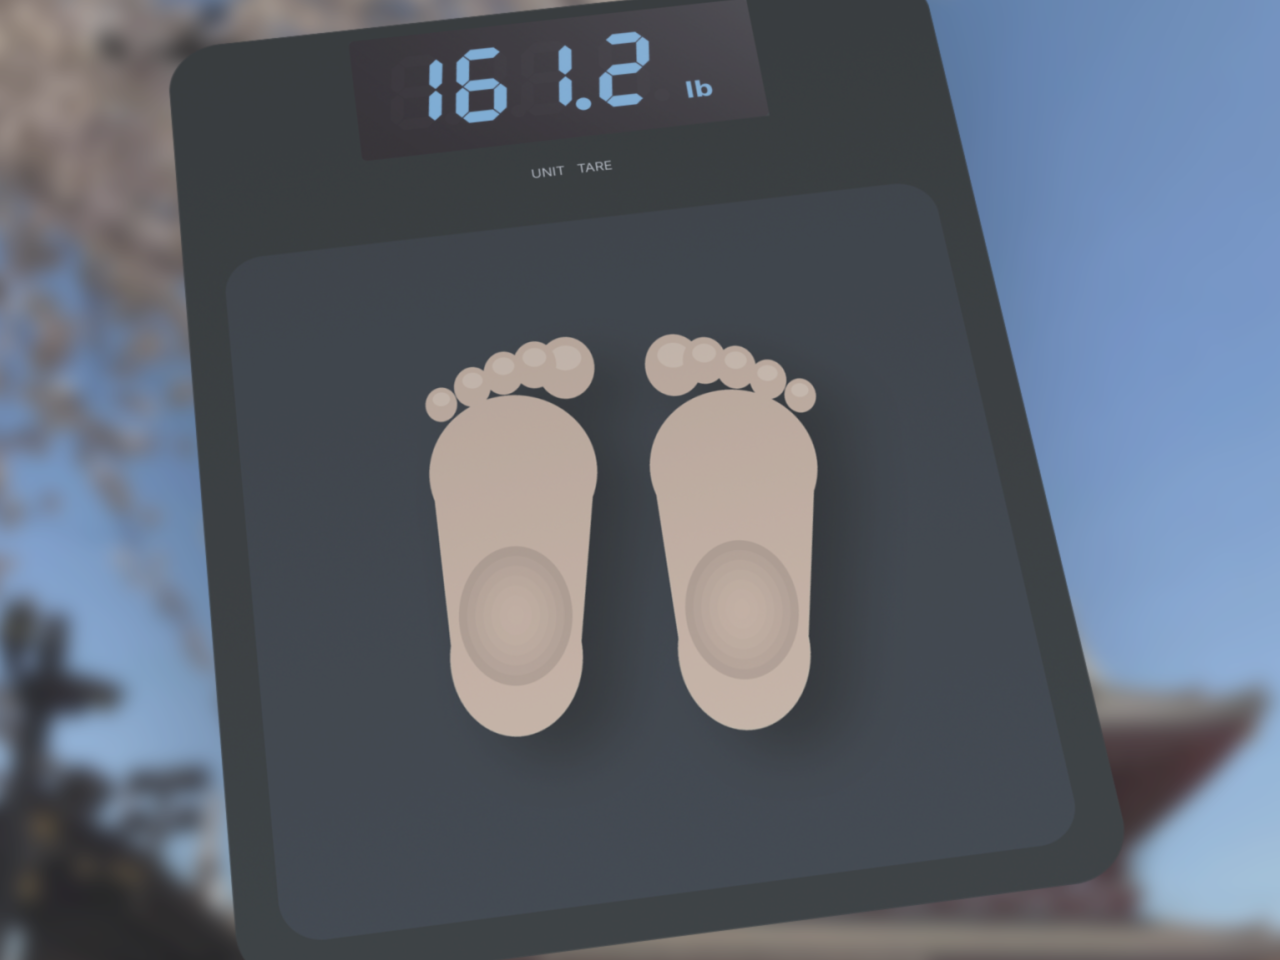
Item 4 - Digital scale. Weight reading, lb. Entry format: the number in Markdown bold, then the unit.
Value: **161.2** lb
